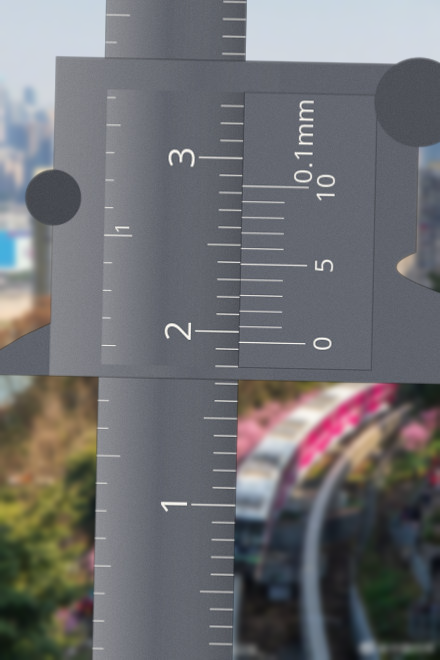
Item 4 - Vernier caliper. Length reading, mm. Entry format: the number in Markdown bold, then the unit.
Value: **19.4** mm
